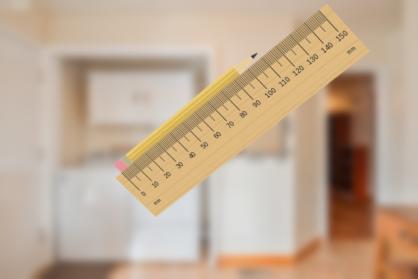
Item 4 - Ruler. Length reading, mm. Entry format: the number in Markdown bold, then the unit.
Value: **110** mm
